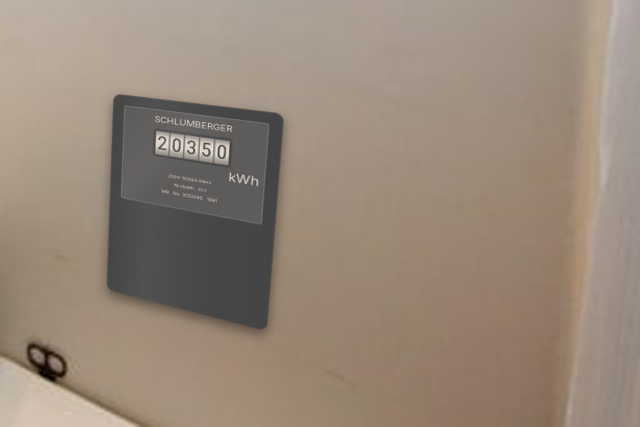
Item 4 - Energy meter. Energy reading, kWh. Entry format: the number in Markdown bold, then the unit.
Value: **20350** kWh
